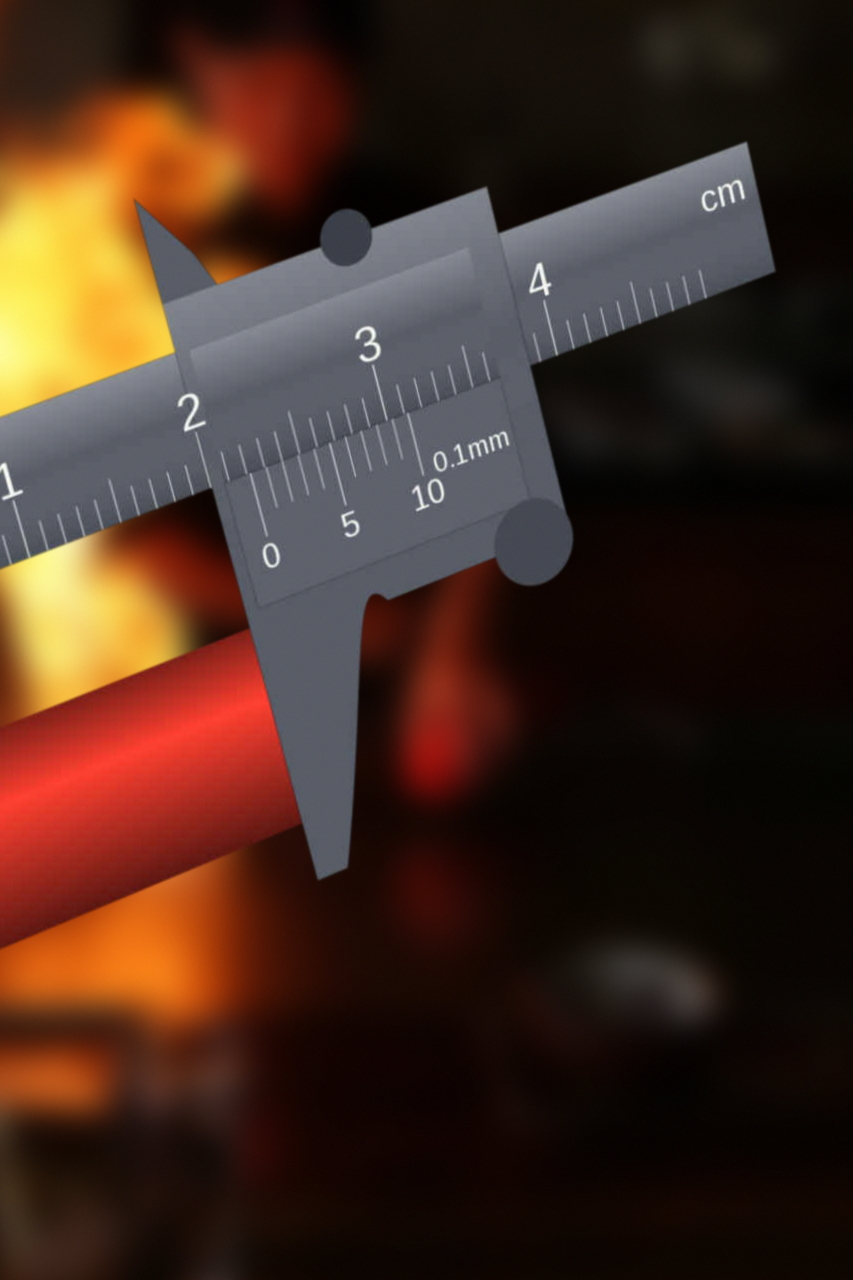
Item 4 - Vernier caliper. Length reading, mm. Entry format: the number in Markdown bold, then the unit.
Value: **22.2** mm
